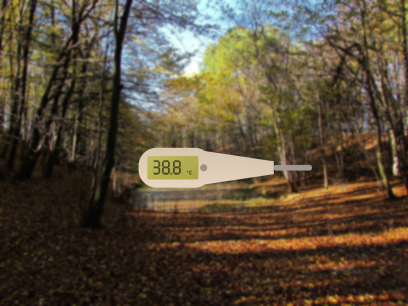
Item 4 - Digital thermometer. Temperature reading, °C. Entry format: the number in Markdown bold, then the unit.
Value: **38.8** °C
